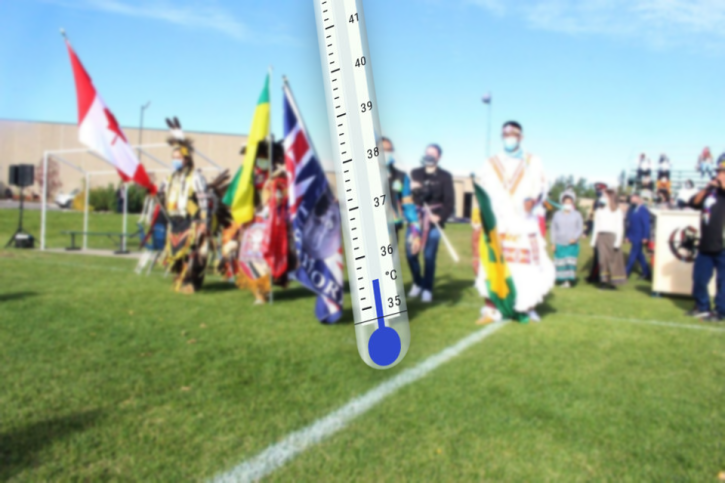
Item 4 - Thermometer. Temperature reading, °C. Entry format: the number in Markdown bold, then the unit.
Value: **35.5** °C
